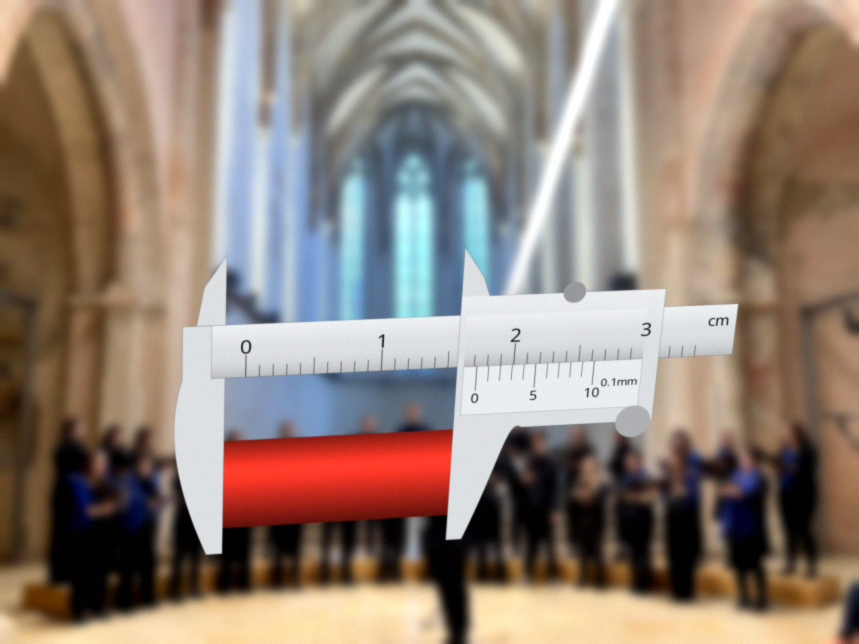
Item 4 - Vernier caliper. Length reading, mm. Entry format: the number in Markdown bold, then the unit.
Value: **17.2** mm
